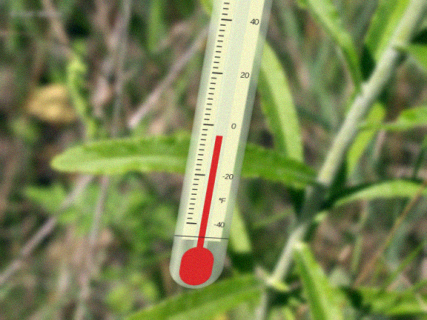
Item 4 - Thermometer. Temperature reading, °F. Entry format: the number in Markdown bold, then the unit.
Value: **-4** °F
